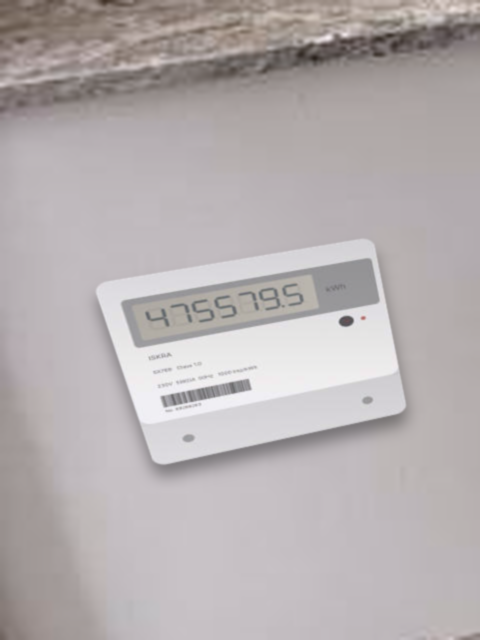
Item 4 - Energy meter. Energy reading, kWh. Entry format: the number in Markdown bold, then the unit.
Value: **475579.5** kWh
